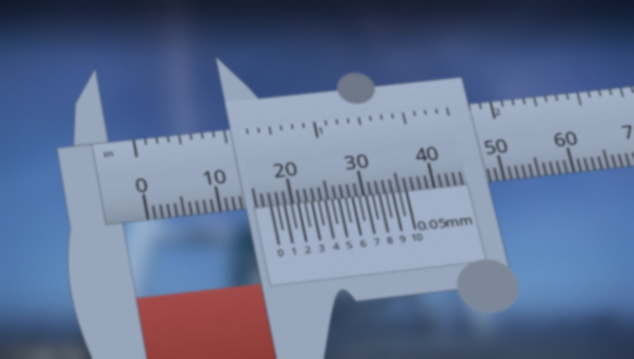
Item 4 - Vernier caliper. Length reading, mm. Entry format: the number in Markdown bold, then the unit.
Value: **17.0** mm
